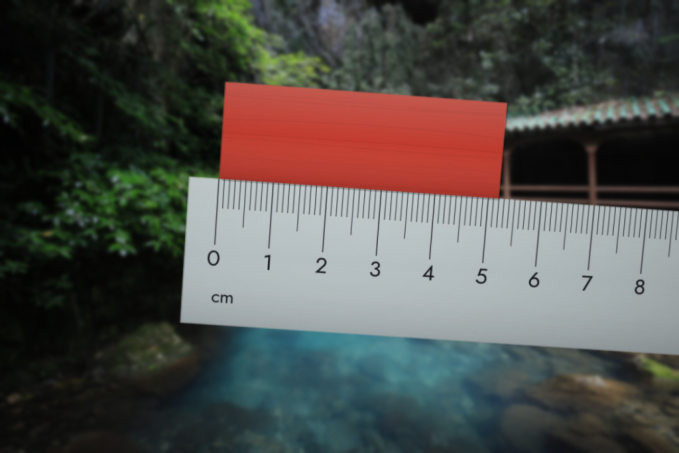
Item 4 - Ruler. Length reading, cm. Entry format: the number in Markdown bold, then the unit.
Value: **5.2** cm
